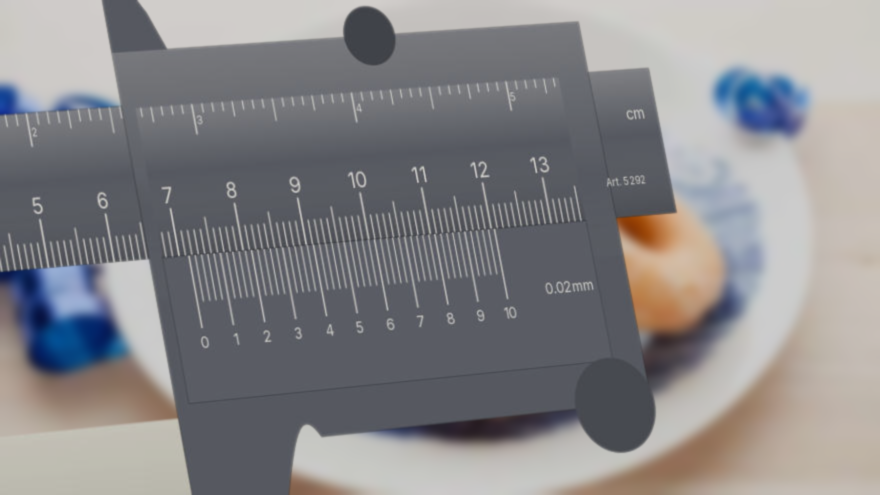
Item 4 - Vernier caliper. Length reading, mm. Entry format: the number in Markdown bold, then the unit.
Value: **71.5** mm
